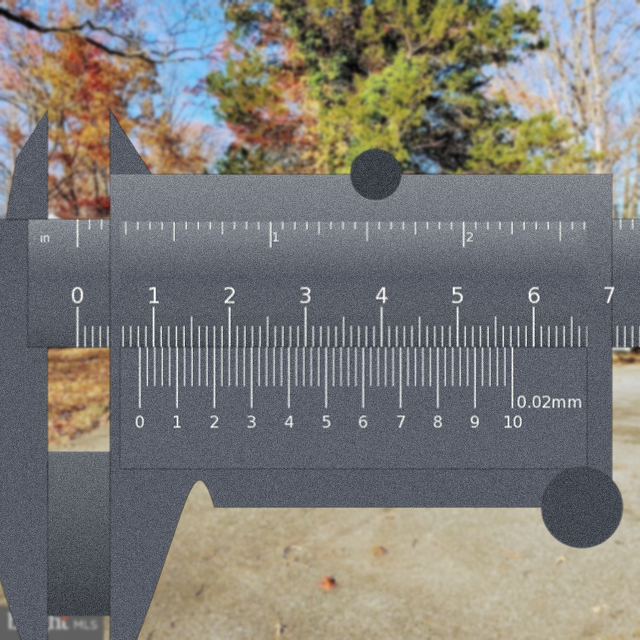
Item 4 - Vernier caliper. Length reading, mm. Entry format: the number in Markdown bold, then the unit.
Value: **8.2** mm
